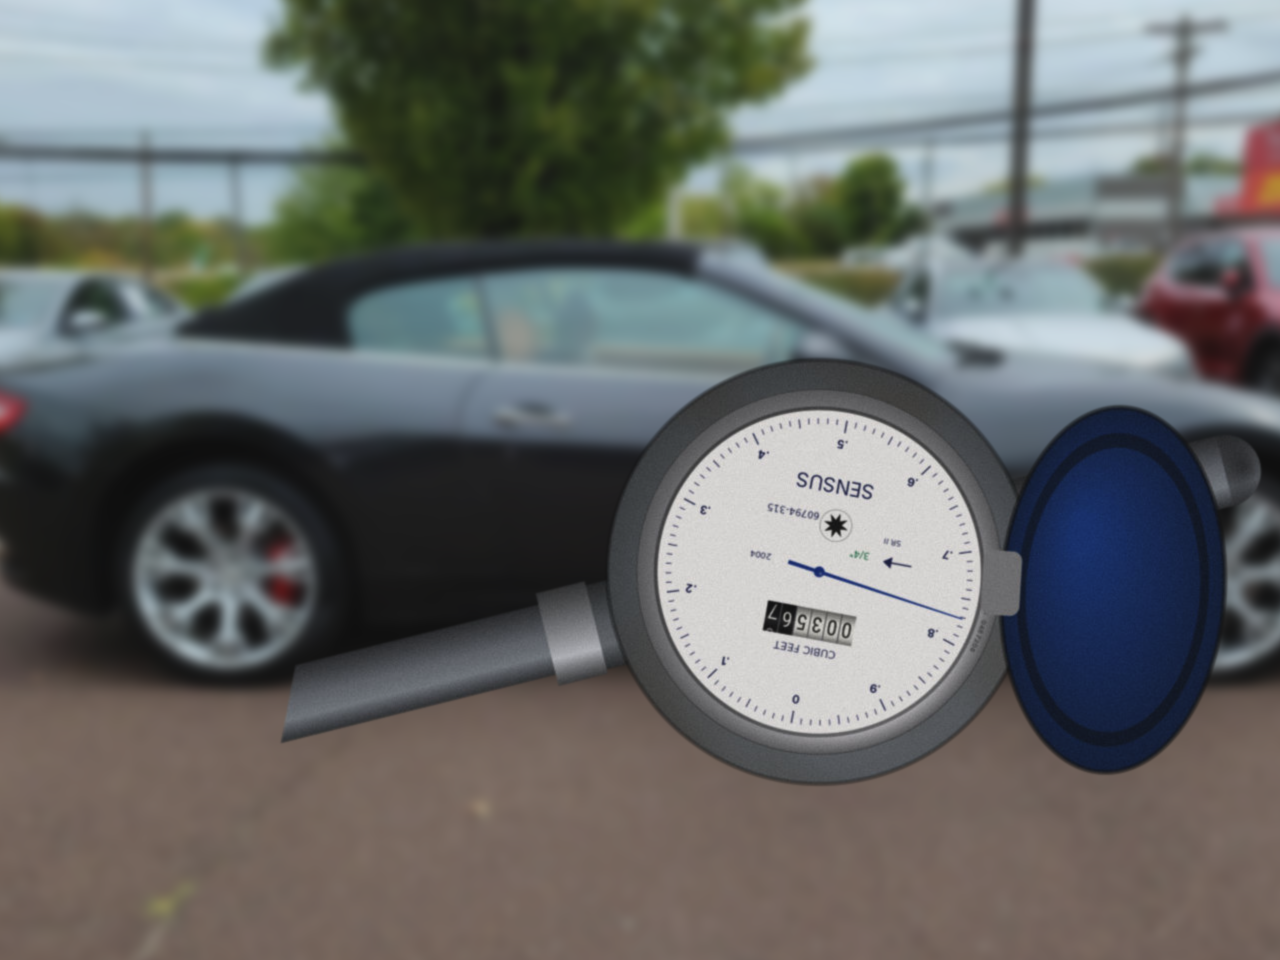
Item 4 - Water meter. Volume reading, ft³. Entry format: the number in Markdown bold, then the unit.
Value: **3566.77** ft³
